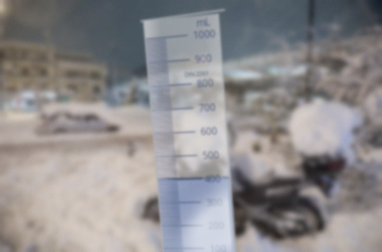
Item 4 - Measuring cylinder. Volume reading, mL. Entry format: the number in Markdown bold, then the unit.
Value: **400** mL
